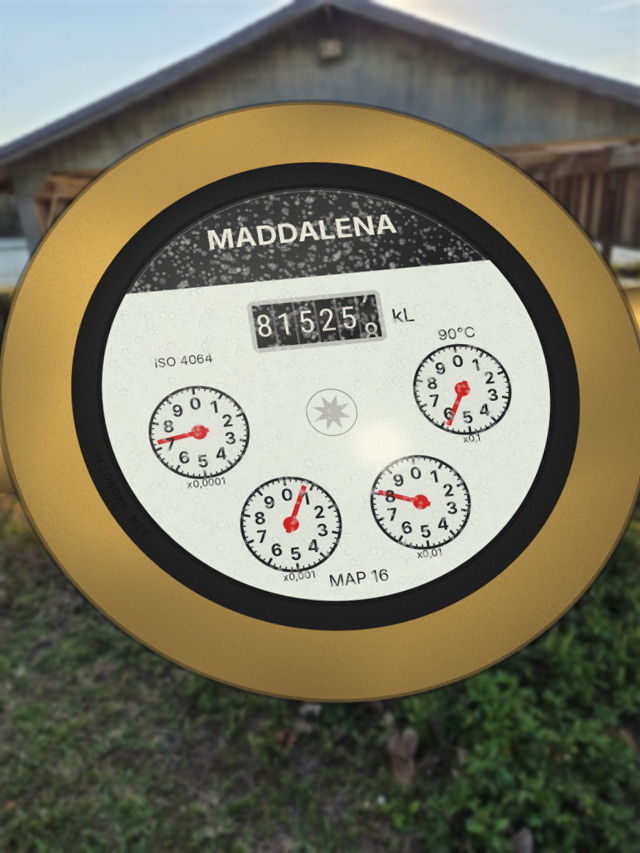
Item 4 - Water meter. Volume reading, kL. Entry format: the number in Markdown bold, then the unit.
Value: **815257.5807** kL
